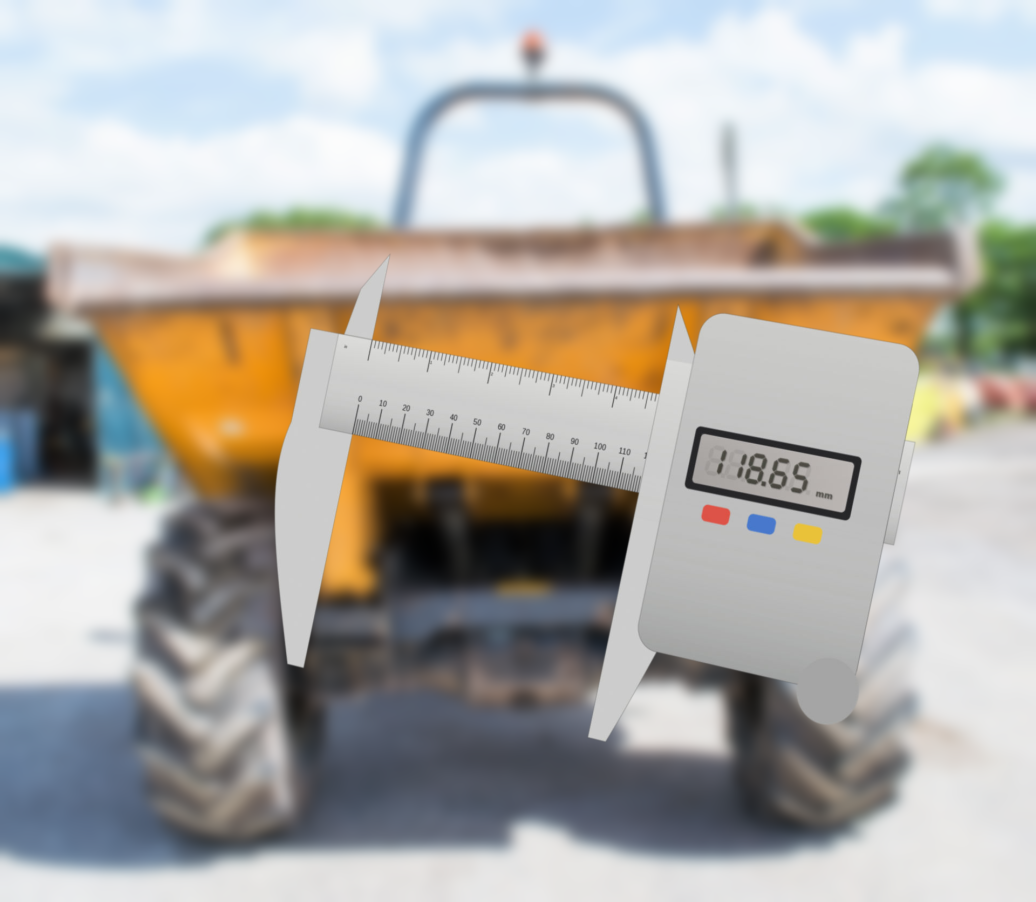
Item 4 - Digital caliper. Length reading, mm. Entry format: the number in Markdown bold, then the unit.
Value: **118.65** mm
